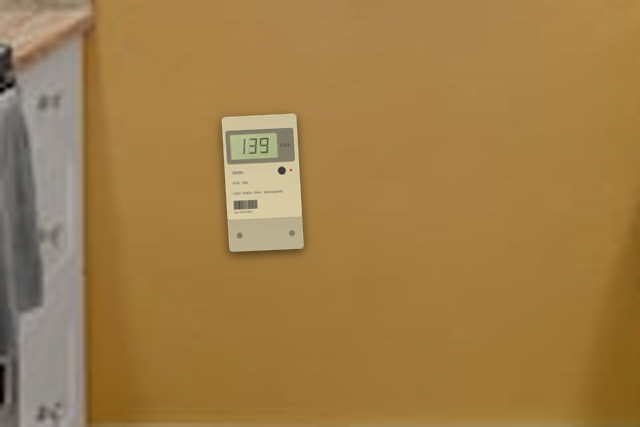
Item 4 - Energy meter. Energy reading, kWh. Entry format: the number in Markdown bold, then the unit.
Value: **139** kWh
